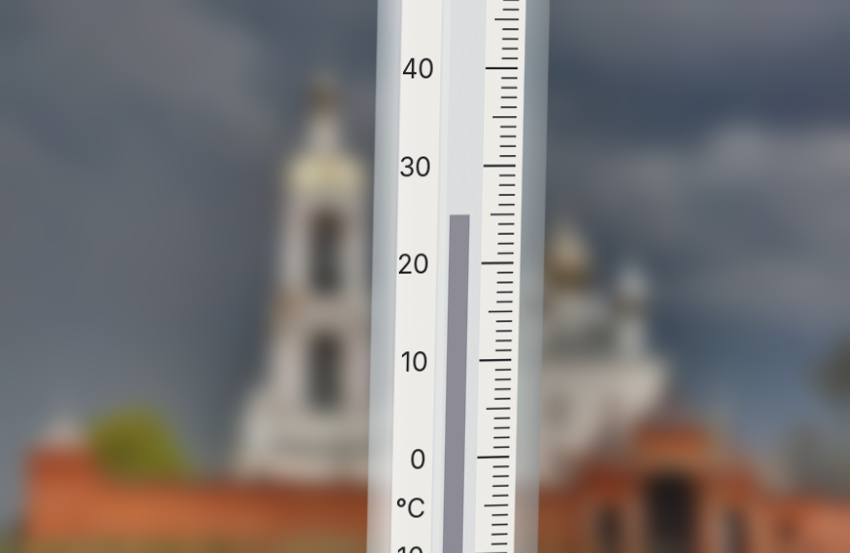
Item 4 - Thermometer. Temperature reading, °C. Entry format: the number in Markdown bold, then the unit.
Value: **25** °C
